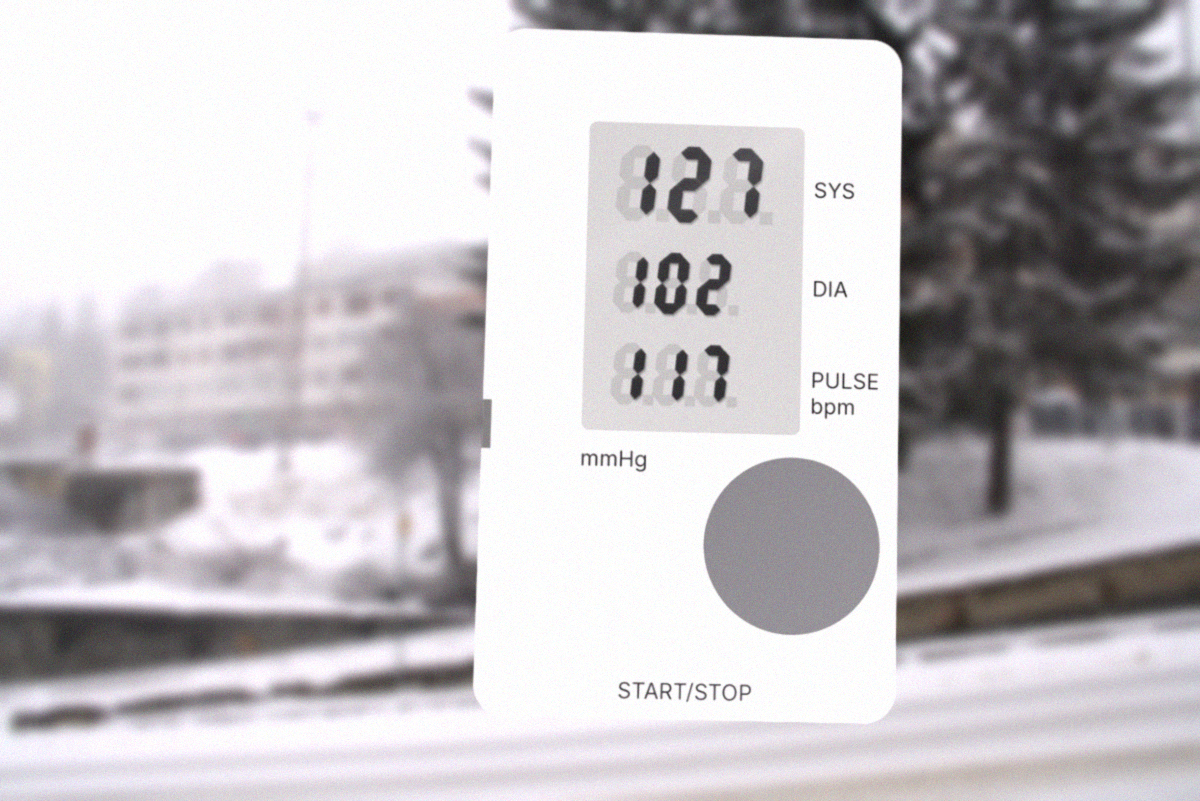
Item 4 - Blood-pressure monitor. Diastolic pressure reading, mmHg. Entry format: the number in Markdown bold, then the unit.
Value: **102** mmHg
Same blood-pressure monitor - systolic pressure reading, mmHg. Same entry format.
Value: **127** mmHg
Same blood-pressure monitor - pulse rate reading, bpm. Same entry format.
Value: **117** bpm
